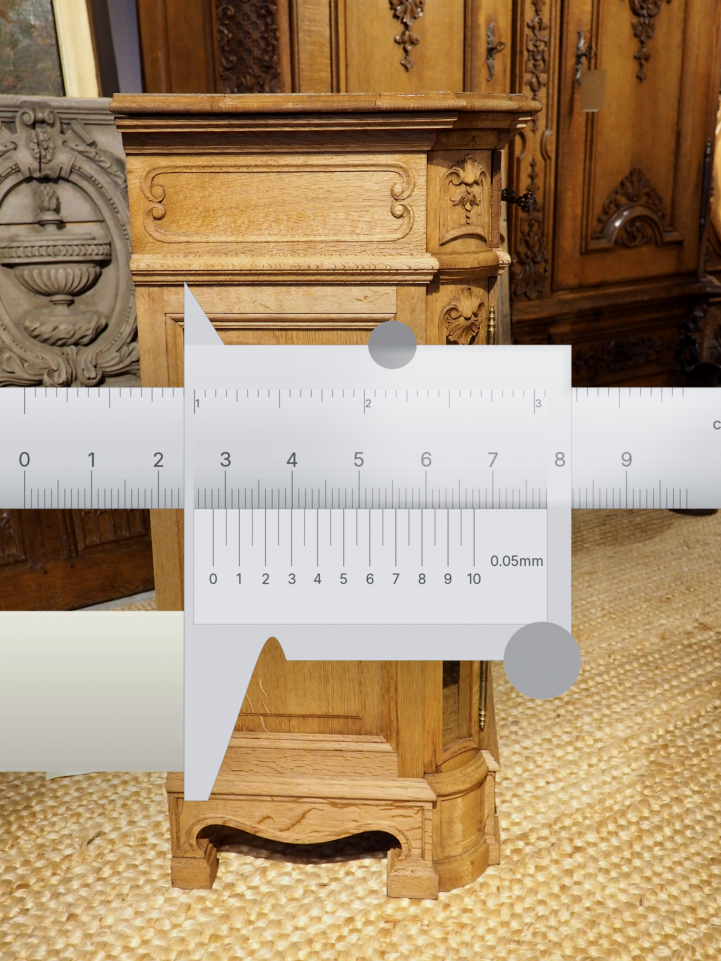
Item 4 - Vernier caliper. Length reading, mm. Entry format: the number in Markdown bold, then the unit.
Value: **28.2** mm
